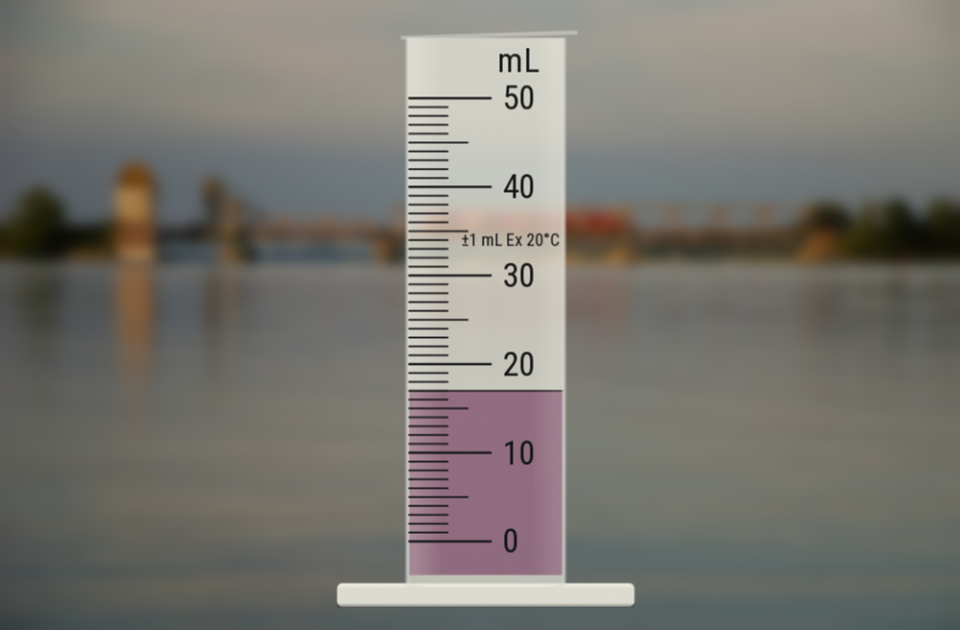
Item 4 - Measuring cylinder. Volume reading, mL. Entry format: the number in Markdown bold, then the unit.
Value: **17** mL
